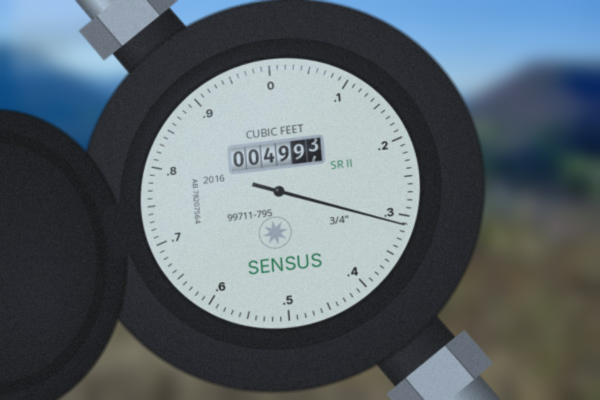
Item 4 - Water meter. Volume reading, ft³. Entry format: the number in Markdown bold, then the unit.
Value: **4993.31** ft³
